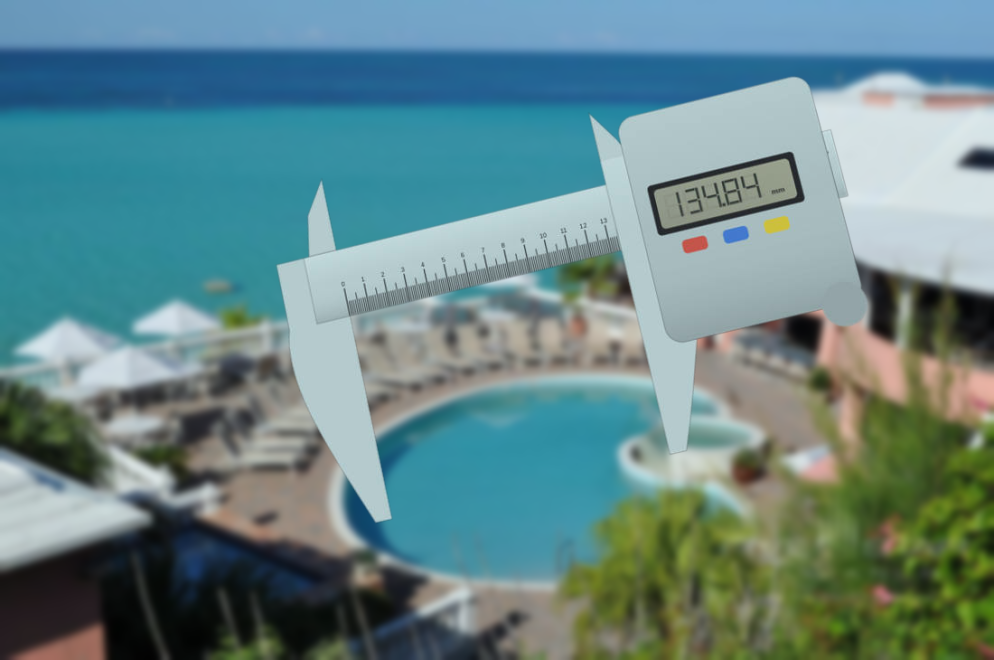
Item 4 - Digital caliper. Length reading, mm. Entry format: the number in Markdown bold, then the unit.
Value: **134.84** mm
